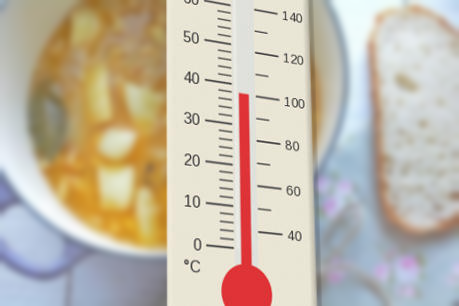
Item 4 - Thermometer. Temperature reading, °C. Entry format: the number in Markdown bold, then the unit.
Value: **38** °C
